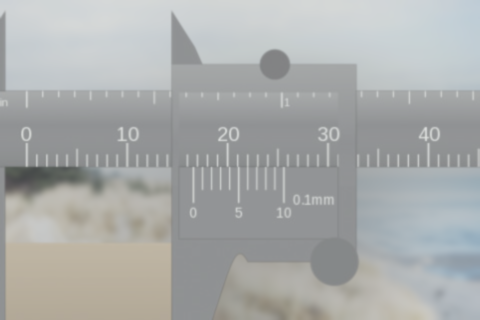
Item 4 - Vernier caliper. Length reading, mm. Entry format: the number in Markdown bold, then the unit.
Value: **16.6** mm
